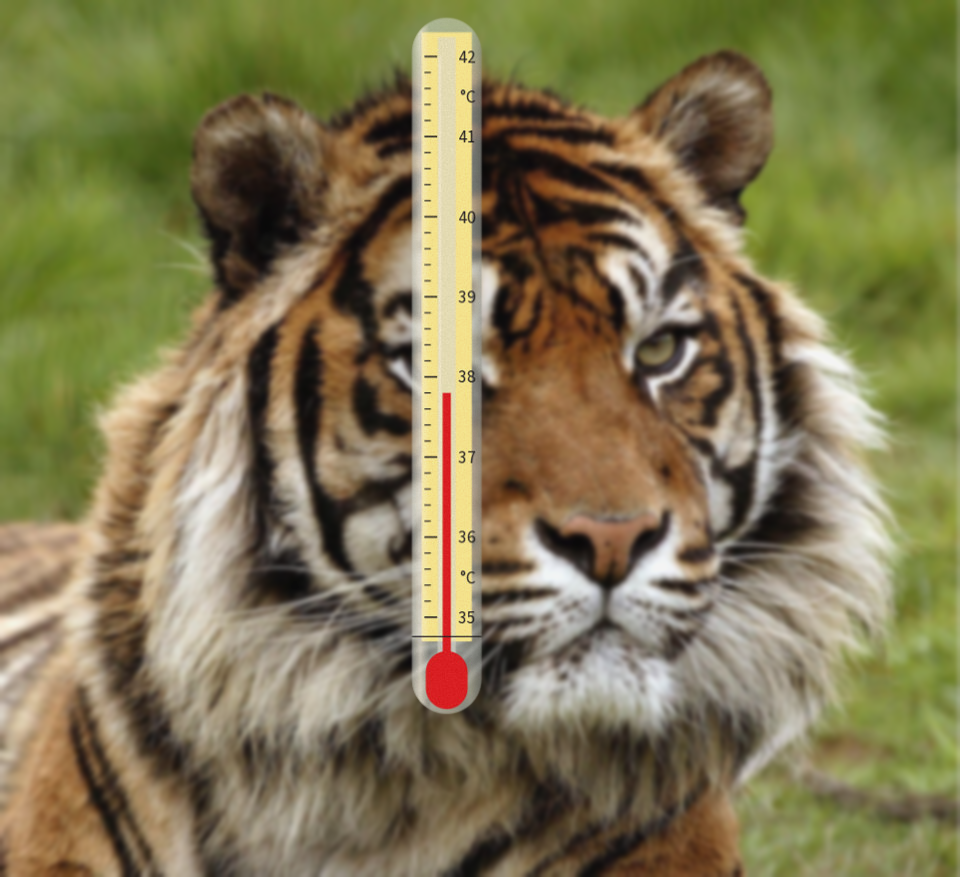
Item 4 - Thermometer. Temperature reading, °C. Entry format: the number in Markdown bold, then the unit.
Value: **37.8** °C
